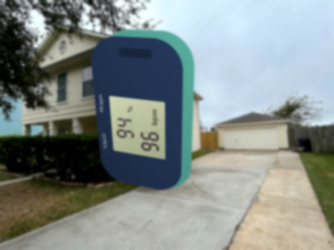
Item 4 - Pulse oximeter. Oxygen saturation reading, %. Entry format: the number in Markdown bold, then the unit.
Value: **94** %
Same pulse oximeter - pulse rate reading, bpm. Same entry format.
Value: **96** bpm
